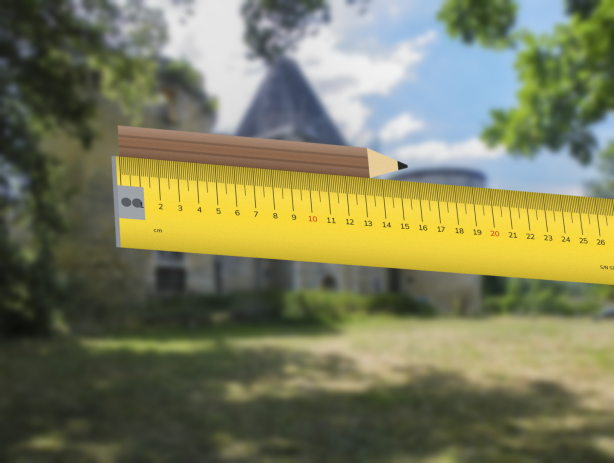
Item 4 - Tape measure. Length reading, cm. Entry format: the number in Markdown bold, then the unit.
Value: **15.5** cm
